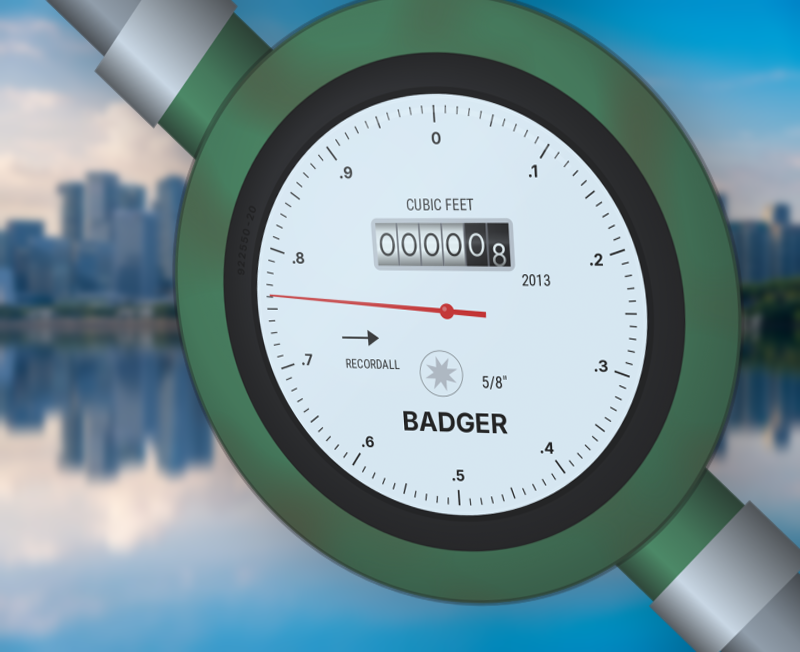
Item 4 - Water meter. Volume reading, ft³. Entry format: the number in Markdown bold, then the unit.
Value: **7.76** ft³
